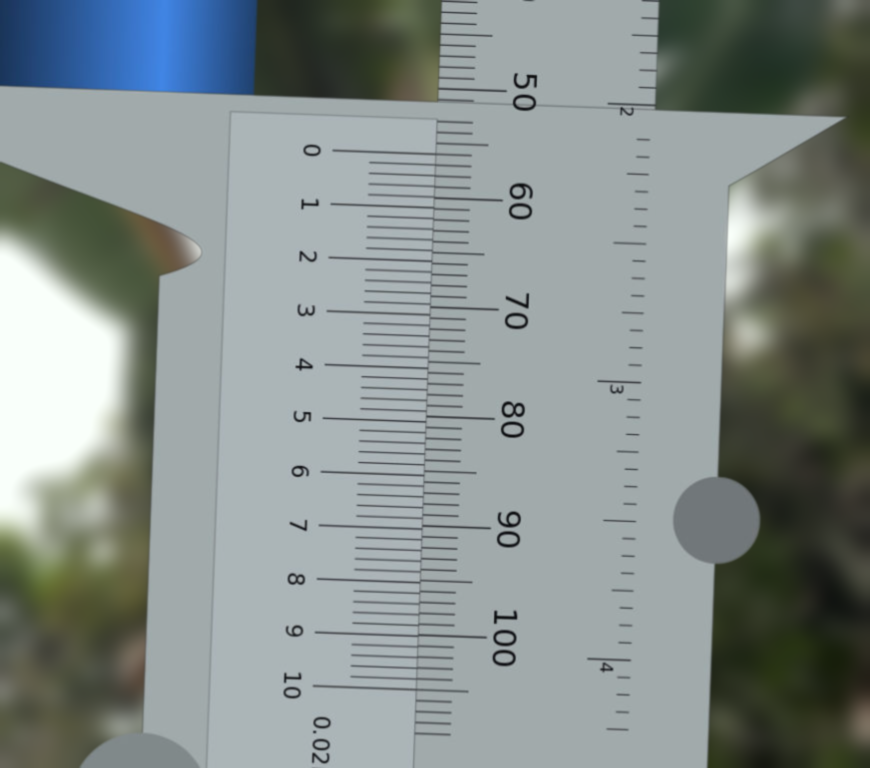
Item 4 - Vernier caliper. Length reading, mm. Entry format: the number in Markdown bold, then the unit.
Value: **56.0** mm
